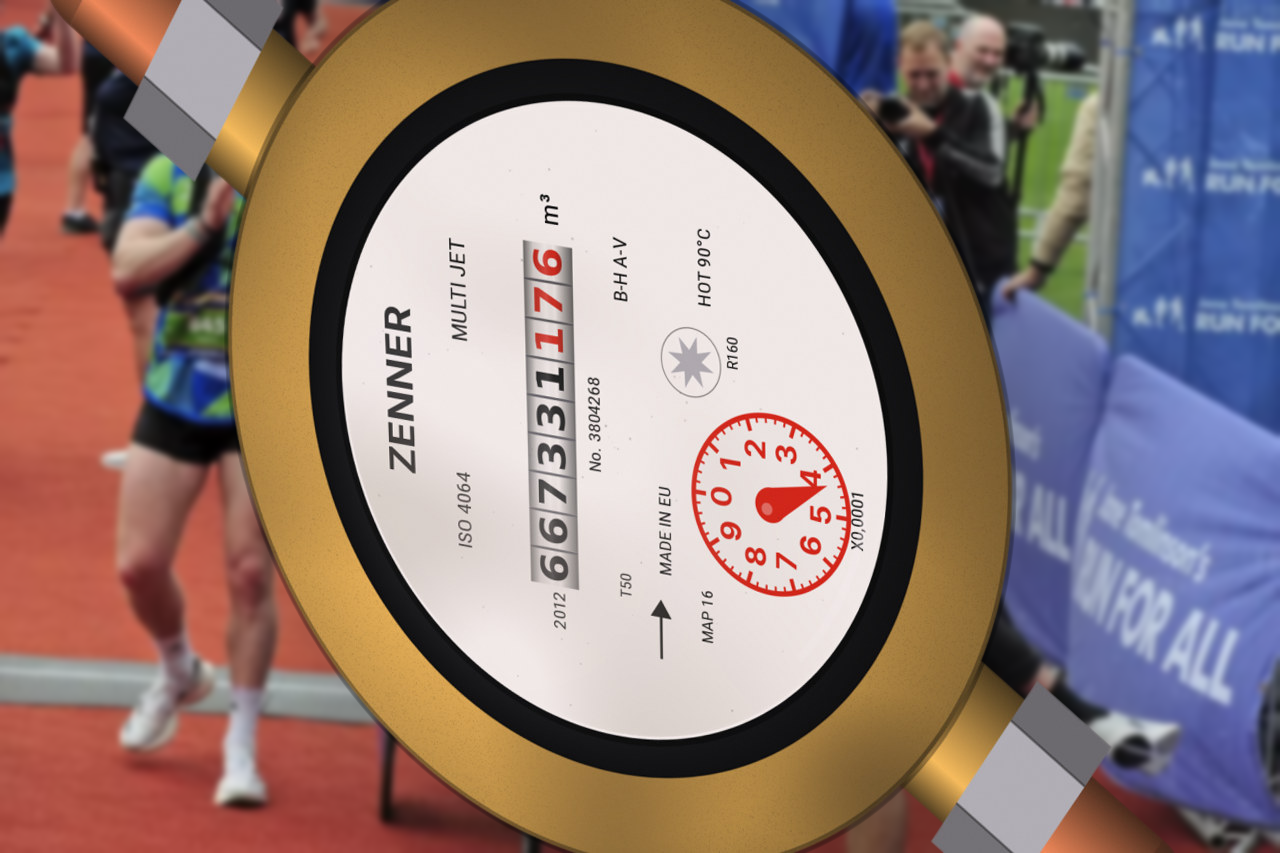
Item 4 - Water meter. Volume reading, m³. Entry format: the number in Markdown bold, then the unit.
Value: **667331.1764** m³
